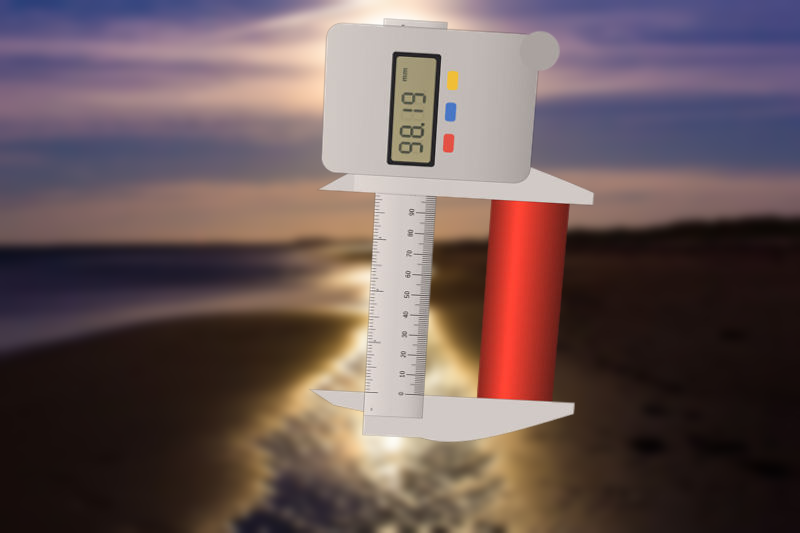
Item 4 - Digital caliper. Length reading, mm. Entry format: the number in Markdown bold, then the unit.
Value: **98.19** mm
